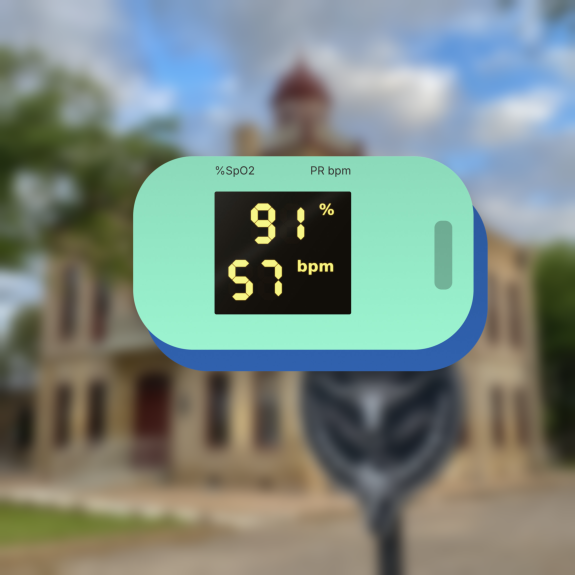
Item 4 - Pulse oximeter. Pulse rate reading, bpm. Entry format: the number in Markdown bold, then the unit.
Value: **57** bpm
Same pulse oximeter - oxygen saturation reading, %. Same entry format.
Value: **91** %
